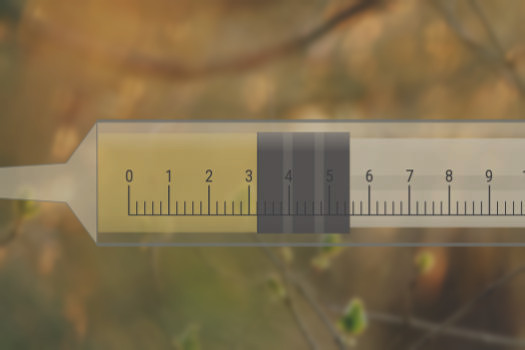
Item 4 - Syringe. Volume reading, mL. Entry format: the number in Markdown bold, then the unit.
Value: **3.2** mL
